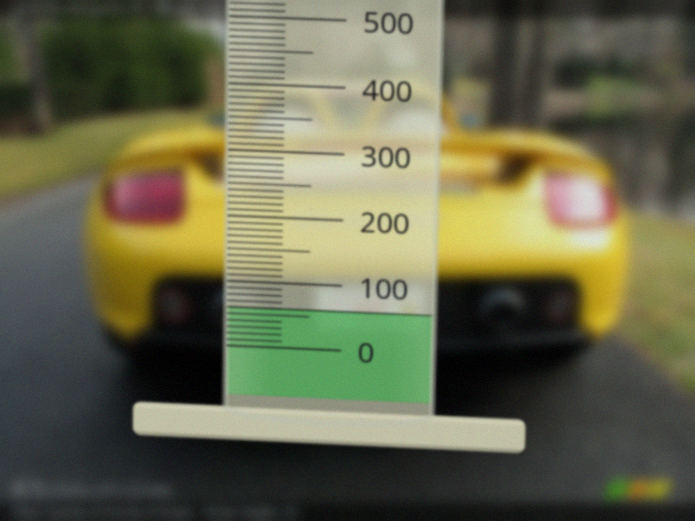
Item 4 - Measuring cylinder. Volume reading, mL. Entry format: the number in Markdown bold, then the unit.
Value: **60** mL
